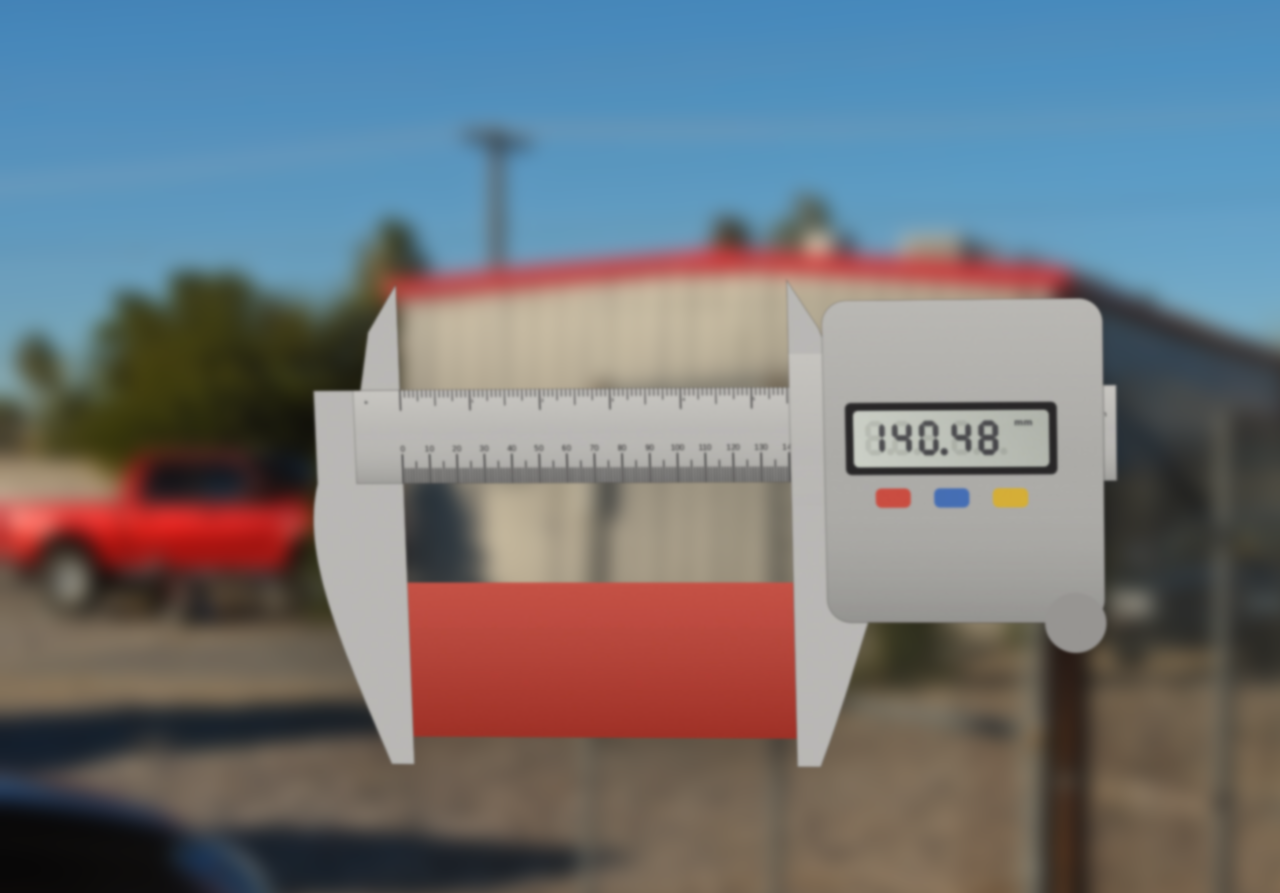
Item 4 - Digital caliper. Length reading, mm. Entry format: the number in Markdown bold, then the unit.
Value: **140.48** mm
